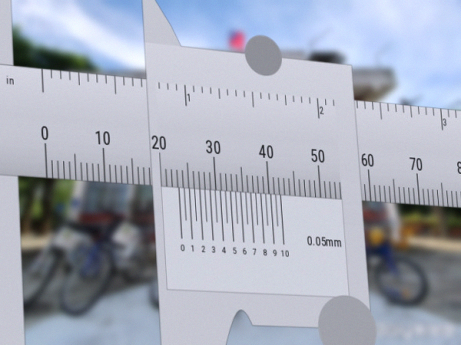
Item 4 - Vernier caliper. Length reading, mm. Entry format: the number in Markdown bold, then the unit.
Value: **23.2** mm
